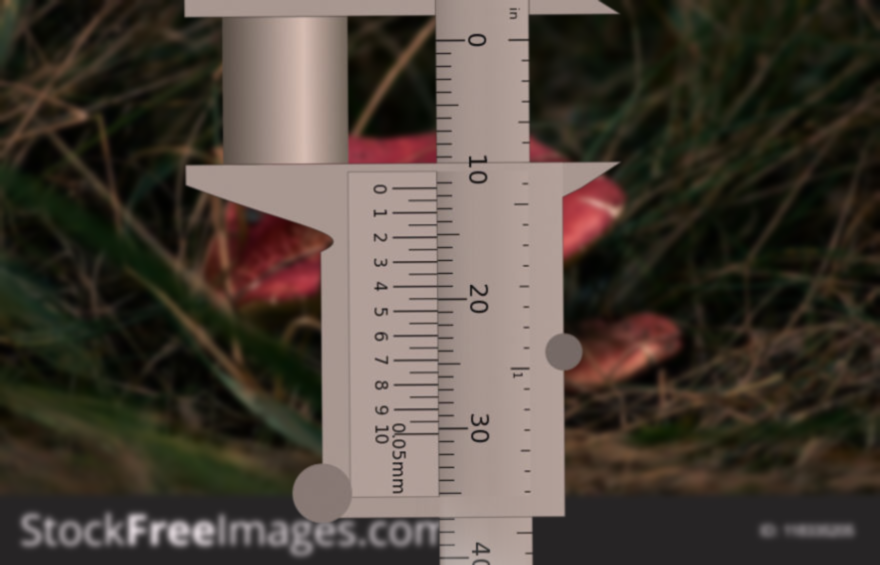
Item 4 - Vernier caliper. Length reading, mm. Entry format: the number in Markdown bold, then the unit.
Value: **11.4** mm
